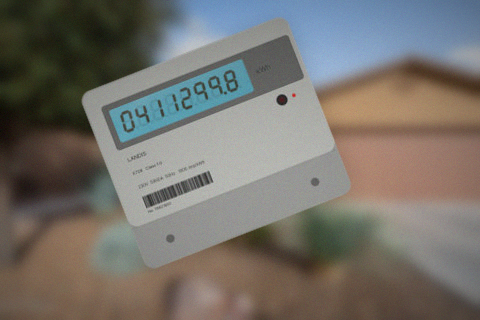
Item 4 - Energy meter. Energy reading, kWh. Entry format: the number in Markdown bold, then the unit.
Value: **411299.8** kWh
